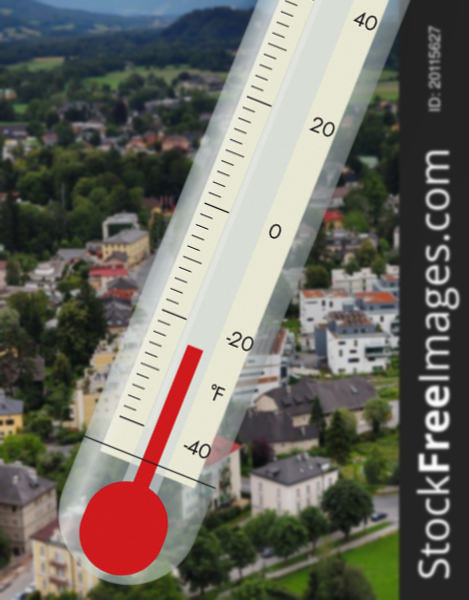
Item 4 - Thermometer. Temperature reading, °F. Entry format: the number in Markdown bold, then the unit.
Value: **-24** °F
